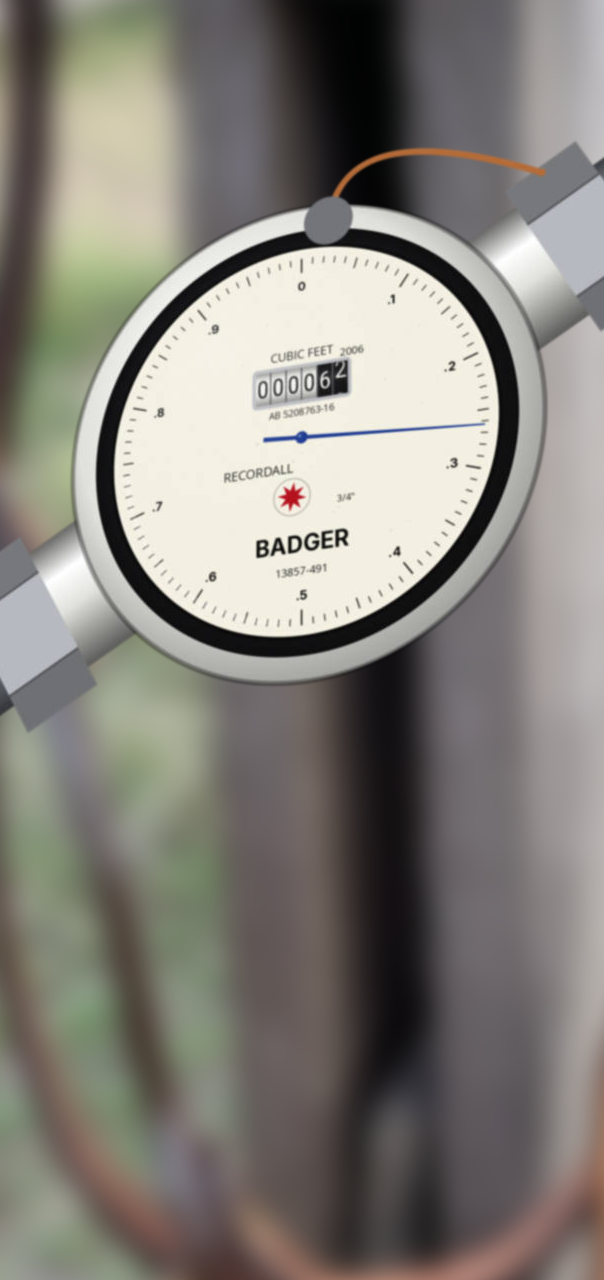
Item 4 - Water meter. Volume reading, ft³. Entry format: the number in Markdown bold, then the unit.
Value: **62.26** ft³
